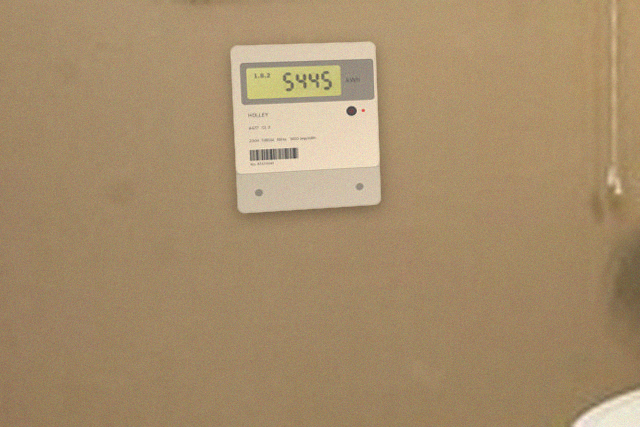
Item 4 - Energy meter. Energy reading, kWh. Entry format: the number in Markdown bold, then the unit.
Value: **5445** kWh
